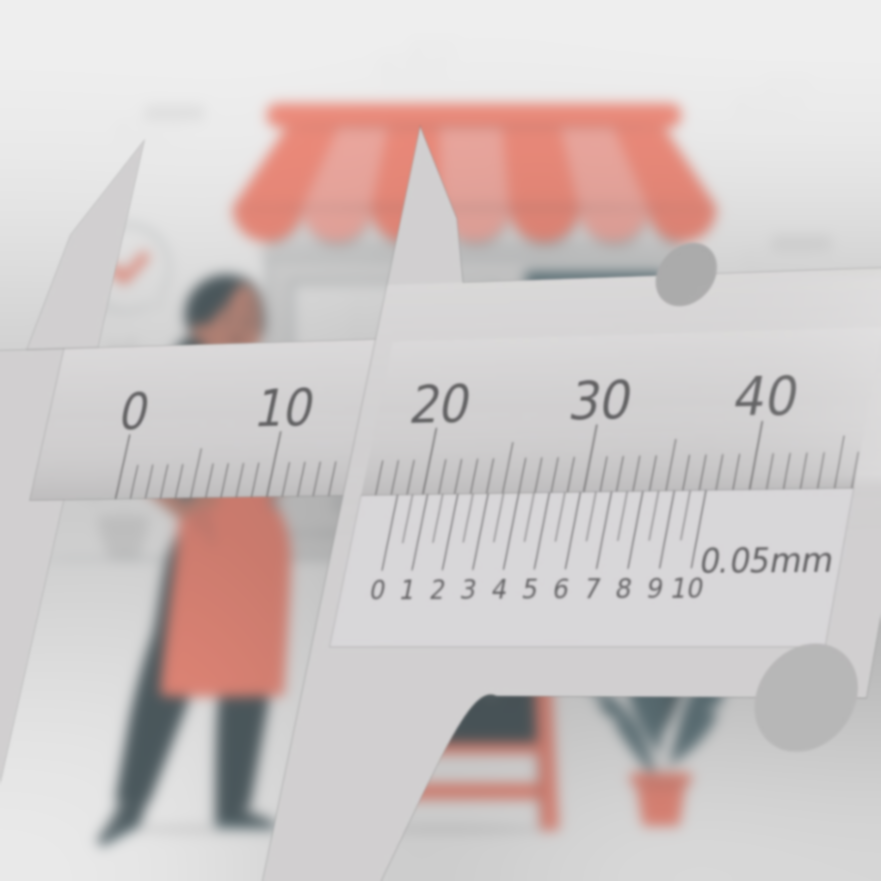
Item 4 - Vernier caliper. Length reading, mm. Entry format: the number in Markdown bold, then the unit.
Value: **18.4** mm
